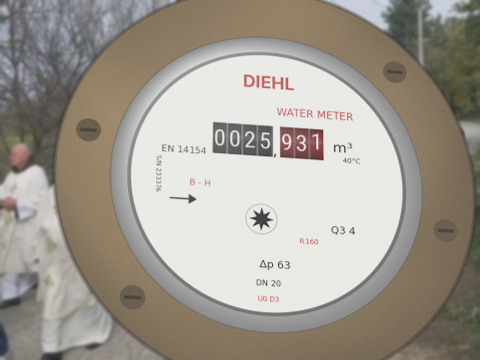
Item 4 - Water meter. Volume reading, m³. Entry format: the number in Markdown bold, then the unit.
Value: **25.931** m³
